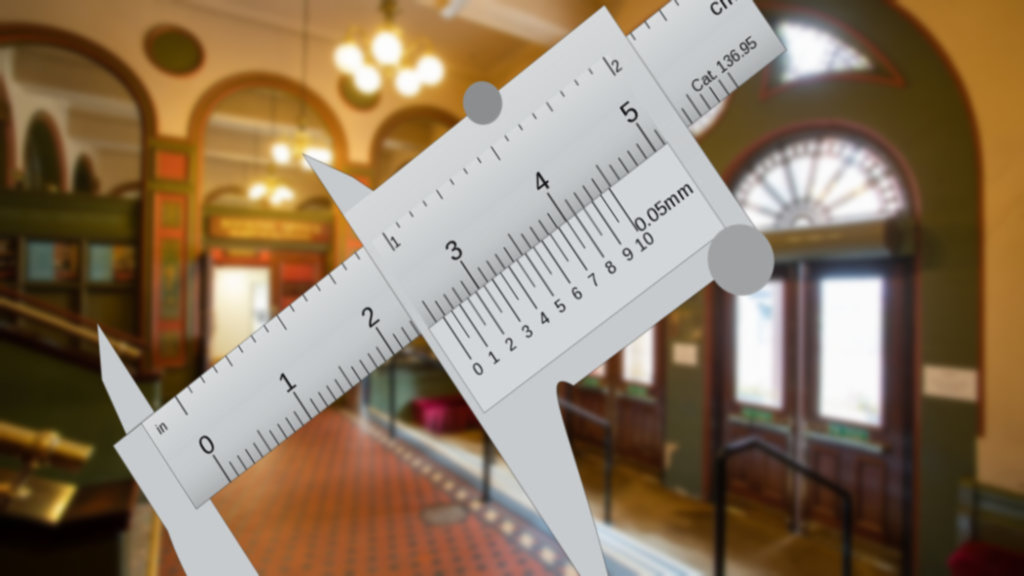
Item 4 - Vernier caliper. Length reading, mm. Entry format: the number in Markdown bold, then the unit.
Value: **25.8** mm
